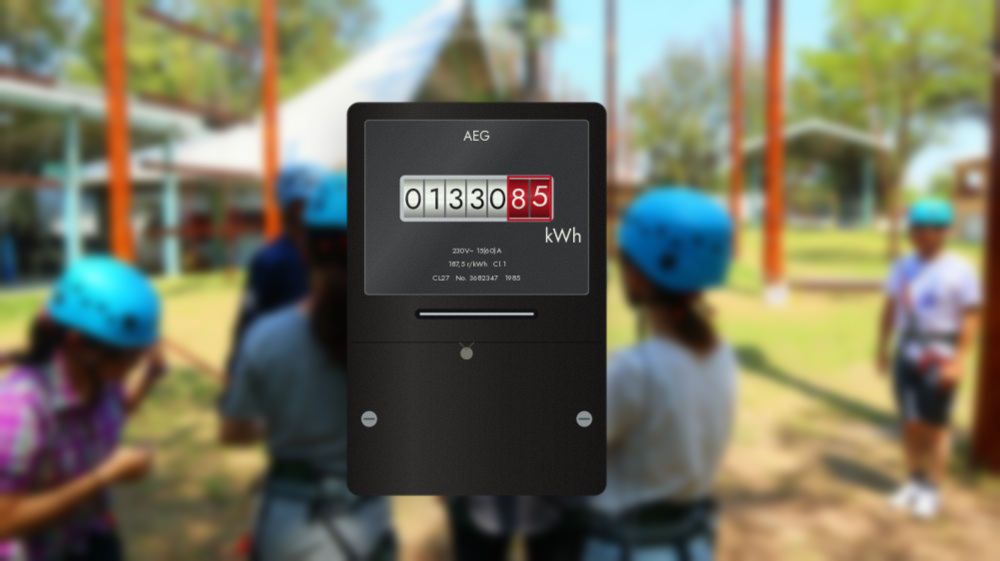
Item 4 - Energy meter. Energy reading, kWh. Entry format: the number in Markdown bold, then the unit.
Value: **1330.85** kWh
